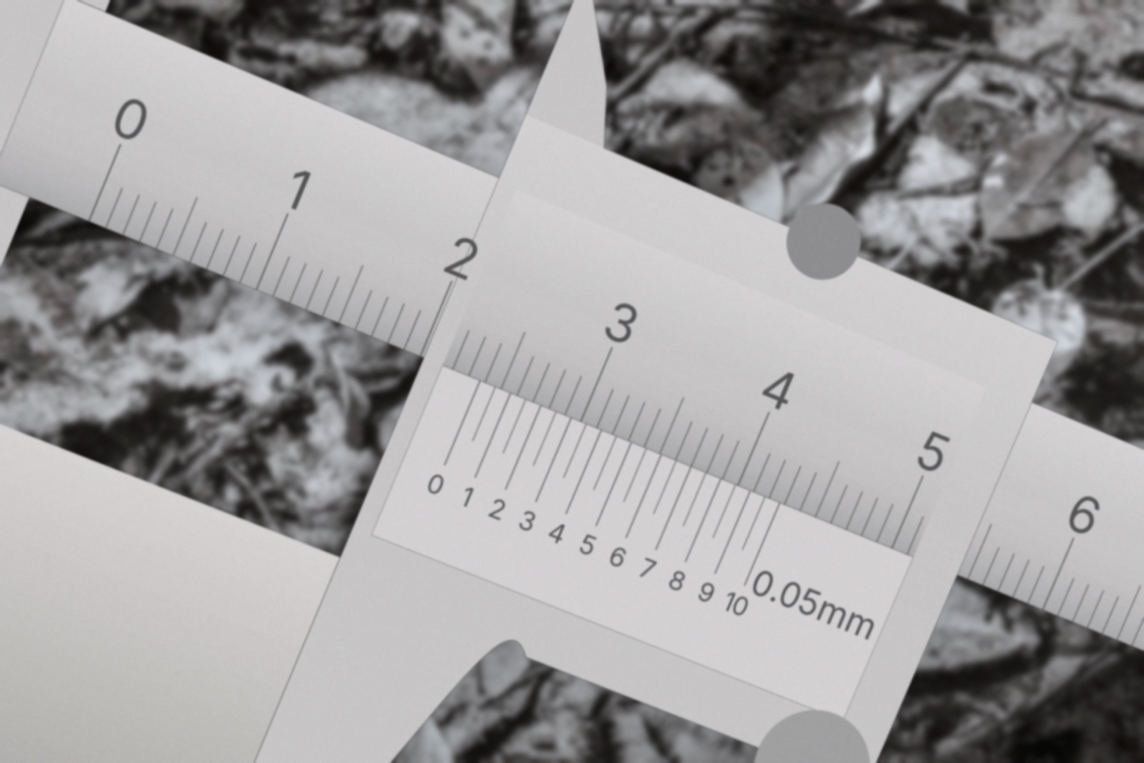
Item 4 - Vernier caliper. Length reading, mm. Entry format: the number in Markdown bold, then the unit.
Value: **23.7** mm
